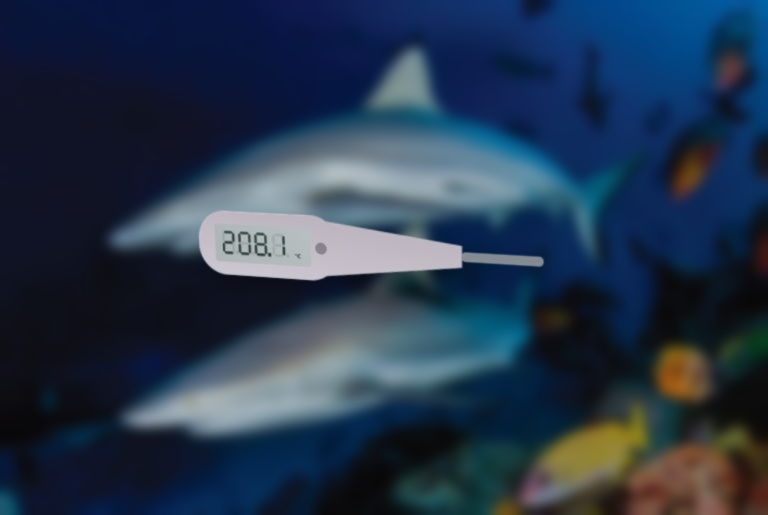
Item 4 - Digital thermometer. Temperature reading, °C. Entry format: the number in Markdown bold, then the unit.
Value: **208.1** °C
